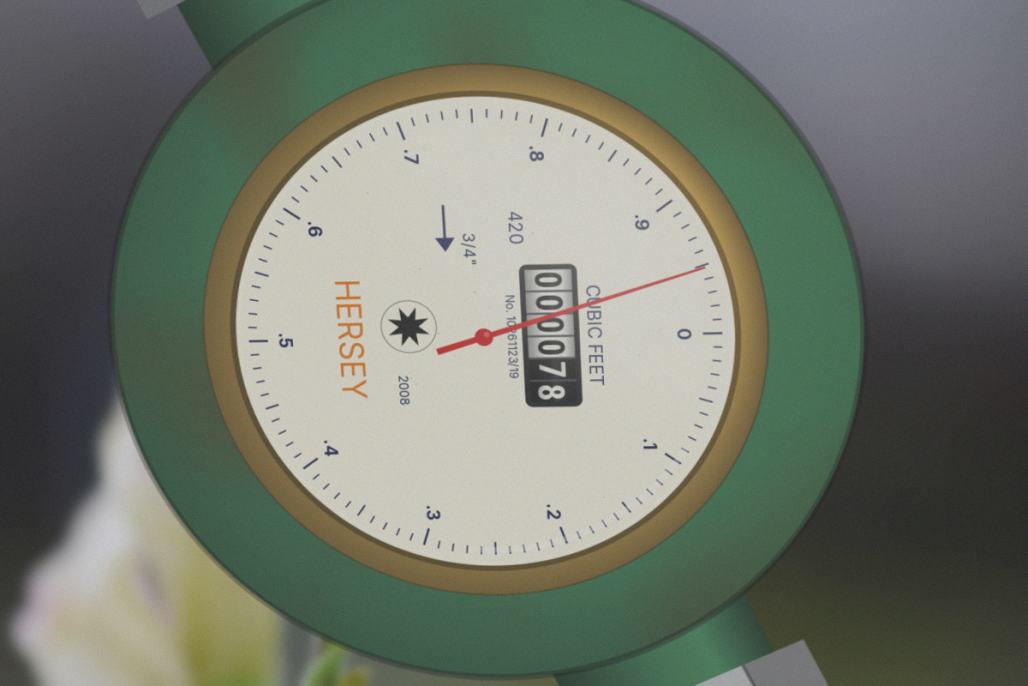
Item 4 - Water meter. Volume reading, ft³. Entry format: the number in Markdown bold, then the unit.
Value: **77.95** ft³
